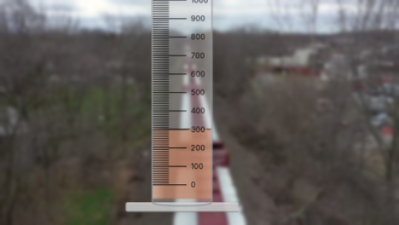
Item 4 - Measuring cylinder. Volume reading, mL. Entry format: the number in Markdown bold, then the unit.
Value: **300** mL
